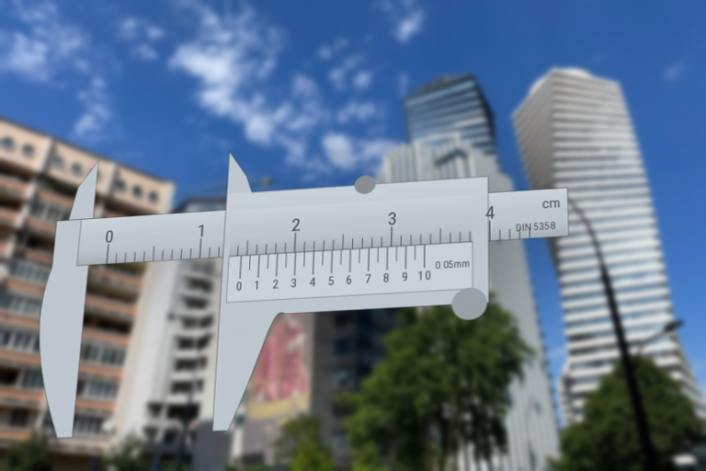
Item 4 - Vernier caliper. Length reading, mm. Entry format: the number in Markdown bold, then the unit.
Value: **14.4** mm
